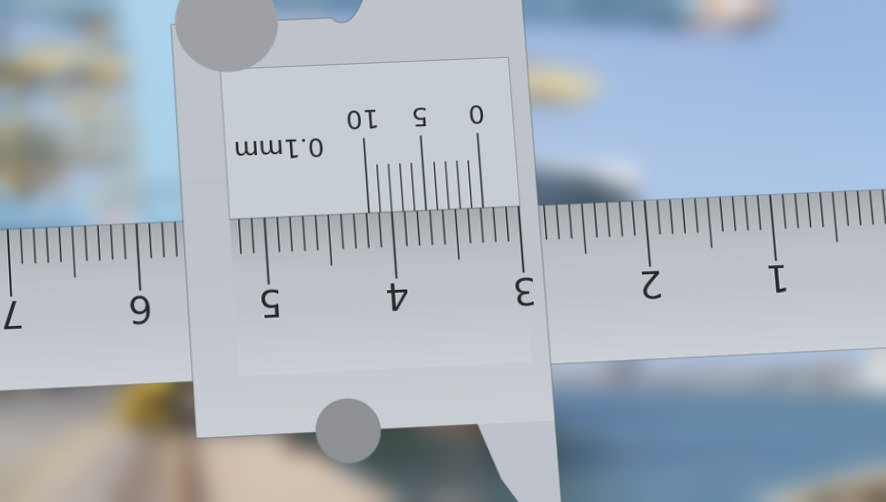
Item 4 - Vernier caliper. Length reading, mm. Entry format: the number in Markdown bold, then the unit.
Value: **32.8** mm
